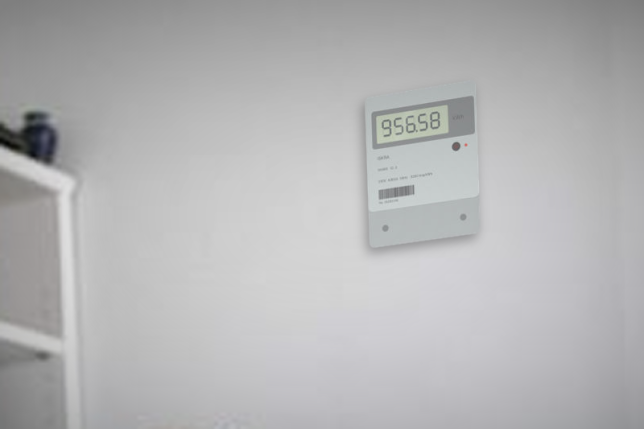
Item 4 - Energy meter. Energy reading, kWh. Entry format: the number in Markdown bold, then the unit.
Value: **956.58** kWh
